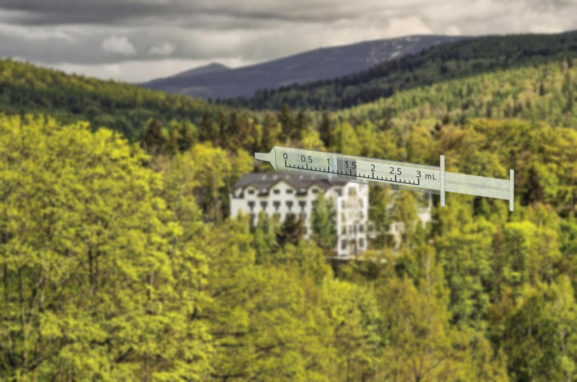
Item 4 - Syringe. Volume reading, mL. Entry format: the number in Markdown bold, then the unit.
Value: **1.2** mL
